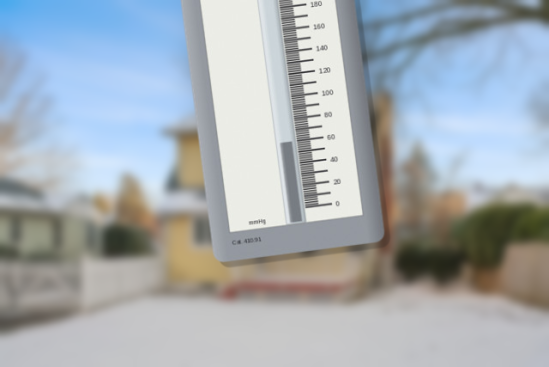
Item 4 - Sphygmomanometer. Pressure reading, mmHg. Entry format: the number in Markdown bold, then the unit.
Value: **60** mmHg
